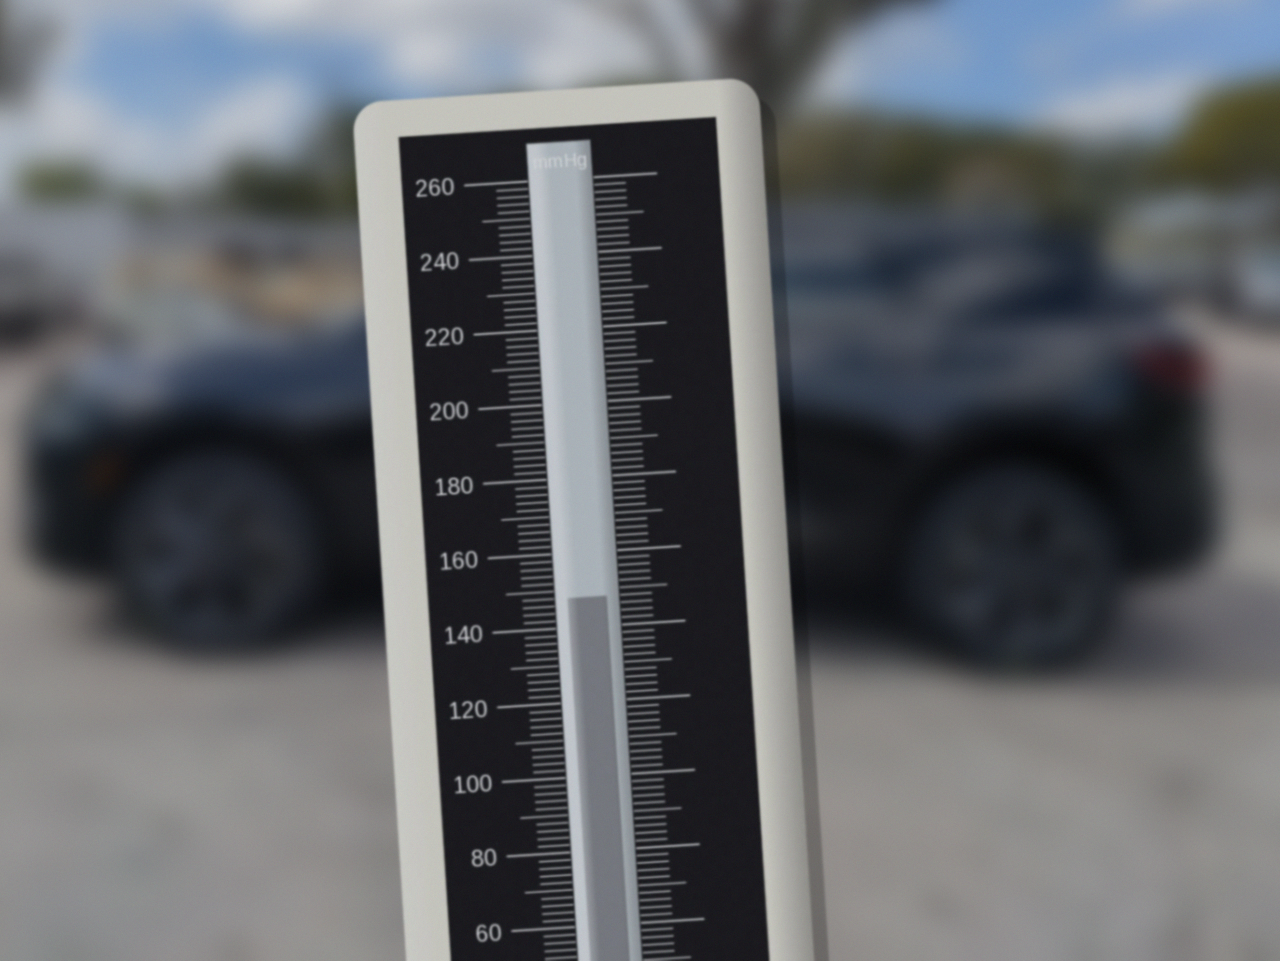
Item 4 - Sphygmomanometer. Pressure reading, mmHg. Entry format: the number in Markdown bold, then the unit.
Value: **148** mmHg
